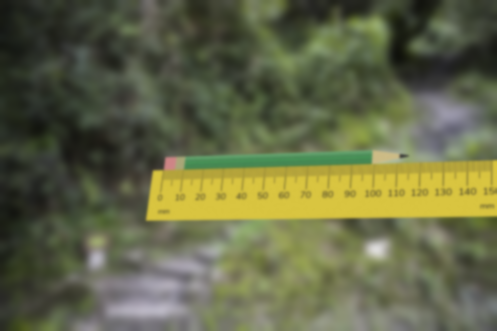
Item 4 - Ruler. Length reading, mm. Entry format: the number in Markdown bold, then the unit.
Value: **115** mm
